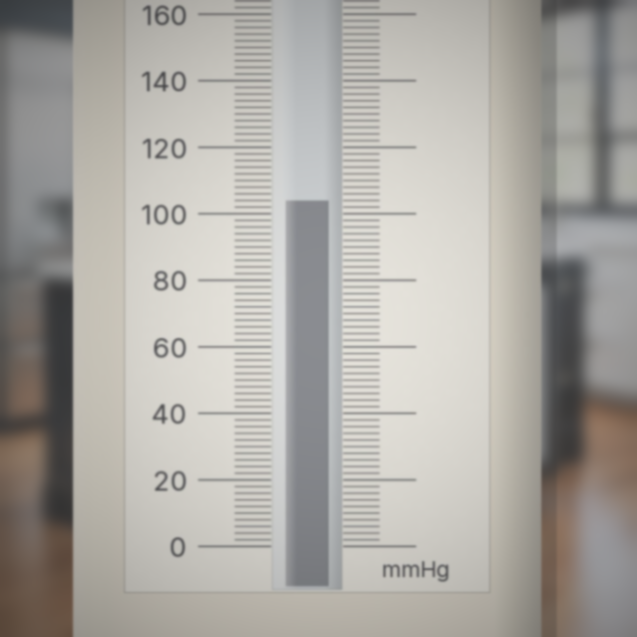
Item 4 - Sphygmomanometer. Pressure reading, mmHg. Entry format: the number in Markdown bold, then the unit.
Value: **104** mmHg
